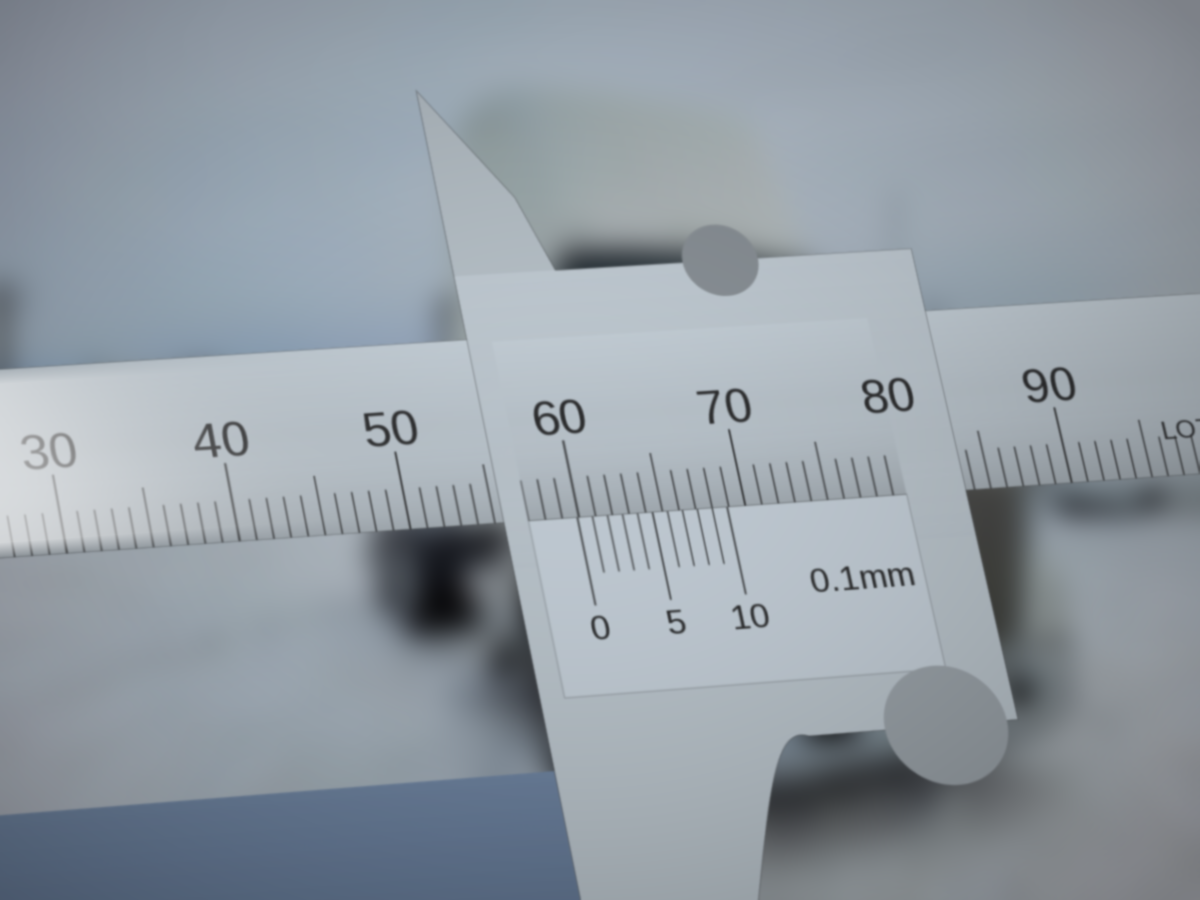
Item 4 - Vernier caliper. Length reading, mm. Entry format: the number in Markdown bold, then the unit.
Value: **59.9** mm
